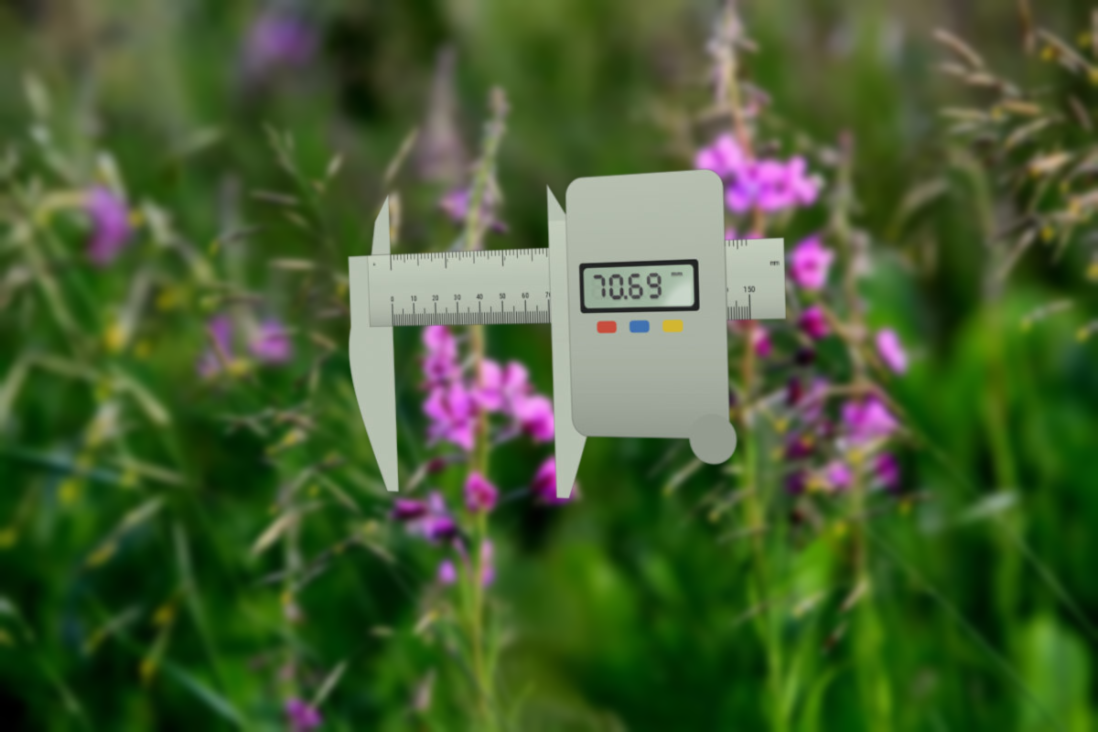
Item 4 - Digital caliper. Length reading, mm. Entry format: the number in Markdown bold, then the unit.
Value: **70.69** mm
